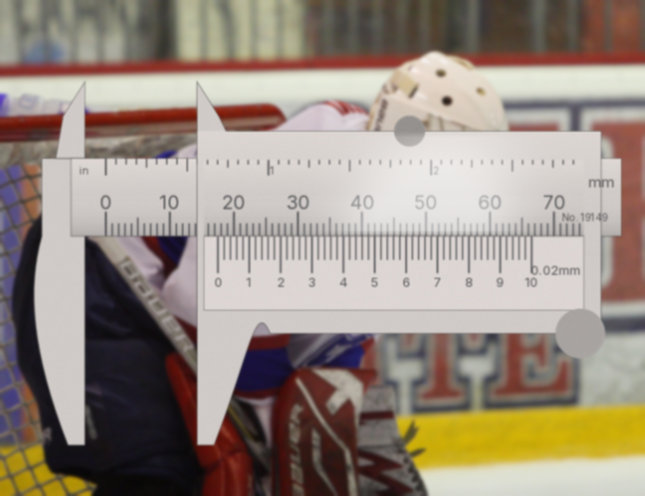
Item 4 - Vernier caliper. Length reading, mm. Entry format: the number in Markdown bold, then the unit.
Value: **17.5** mm
